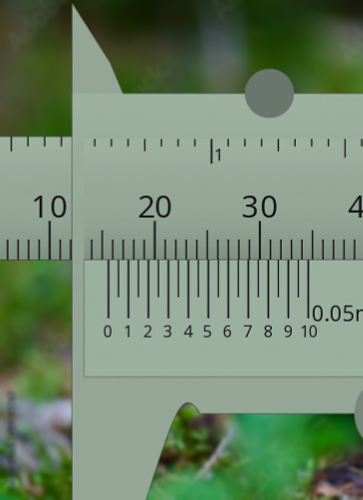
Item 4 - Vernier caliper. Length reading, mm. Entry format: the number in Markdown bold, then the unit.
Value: **15.6** mm
